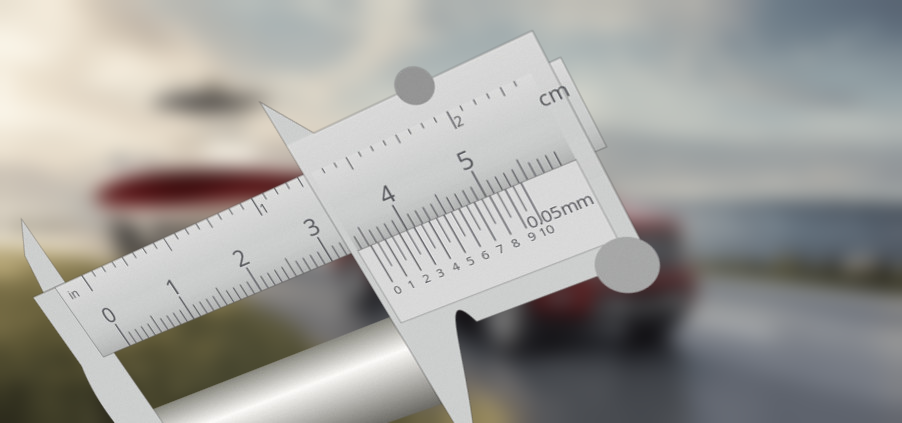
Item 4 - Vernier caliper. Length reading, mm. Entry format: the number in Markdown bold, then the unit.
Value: **35.2** mm
